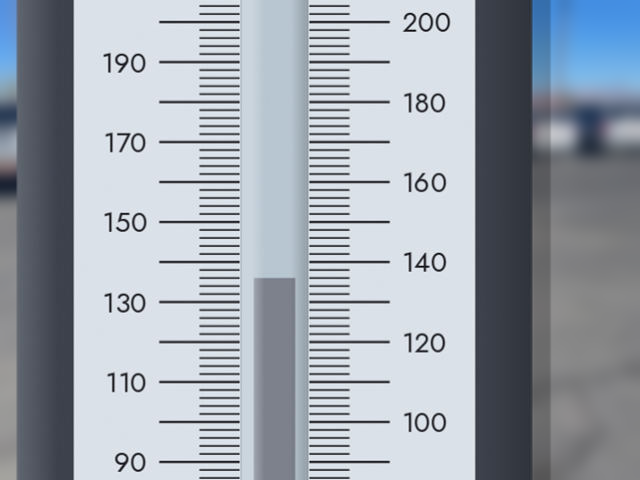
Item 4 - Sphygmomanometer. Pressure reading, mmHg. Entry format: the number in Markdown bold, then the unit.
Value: **136** mmHg
